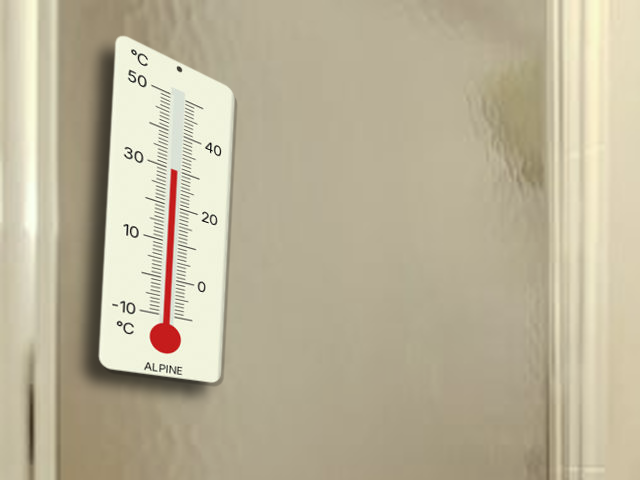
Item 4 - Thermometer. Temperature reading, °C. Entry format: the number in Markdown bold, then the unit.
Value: **30** °C
